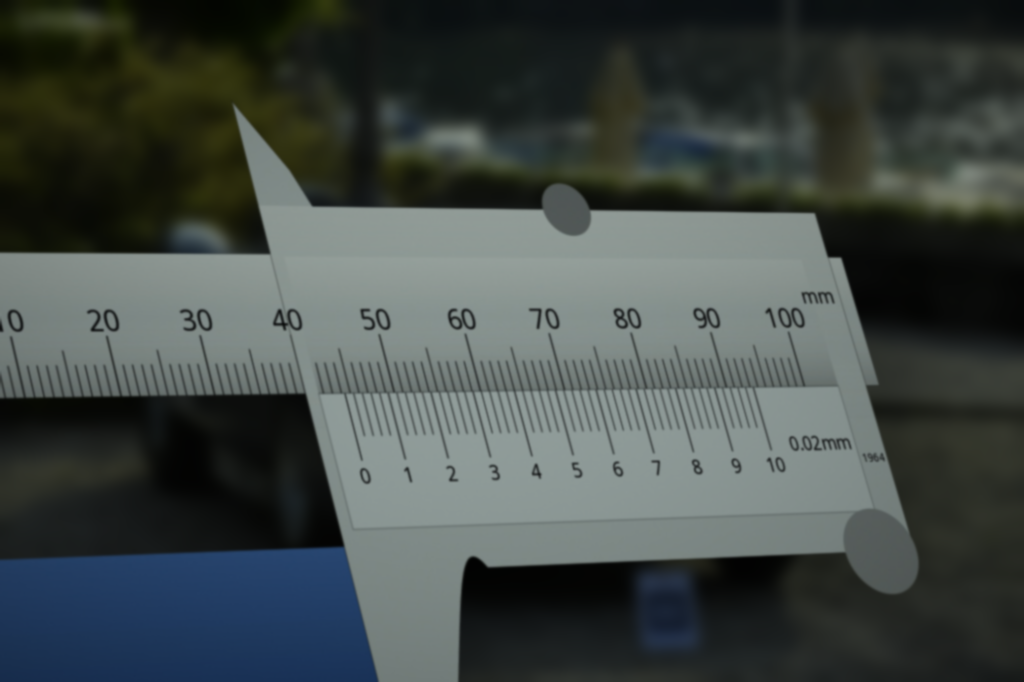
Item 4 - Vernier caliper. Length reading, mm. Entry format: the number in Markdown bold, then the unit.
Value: **44.4** mm
